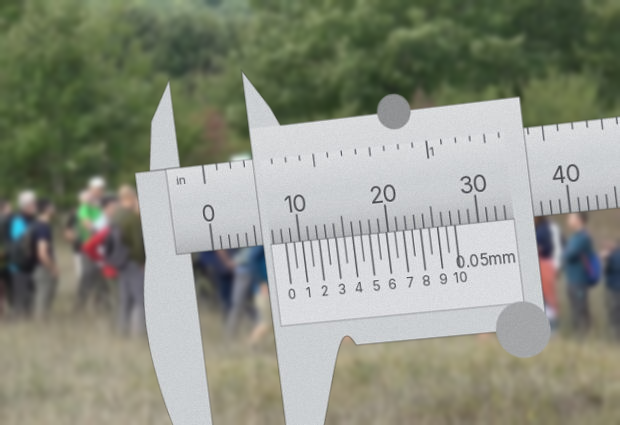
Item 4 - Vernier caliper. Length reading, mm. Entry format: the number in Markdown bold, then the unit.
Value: **8.4** mm
